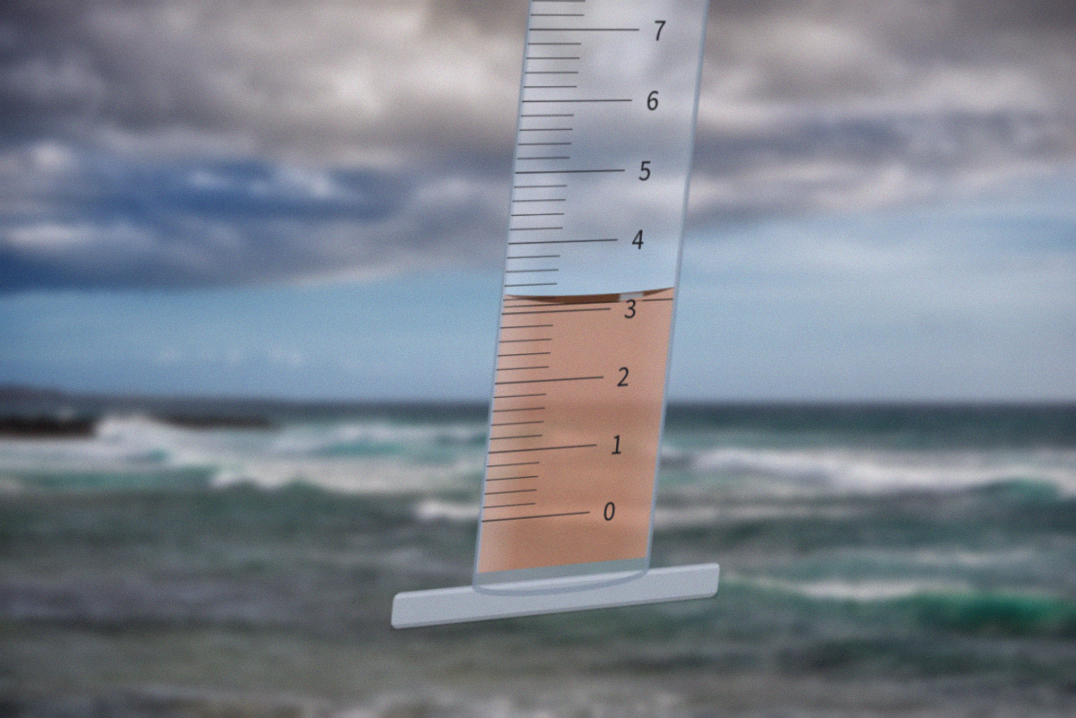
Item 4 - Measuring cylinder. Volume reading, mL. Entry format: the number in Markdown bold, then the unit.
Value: **3.1** mL
